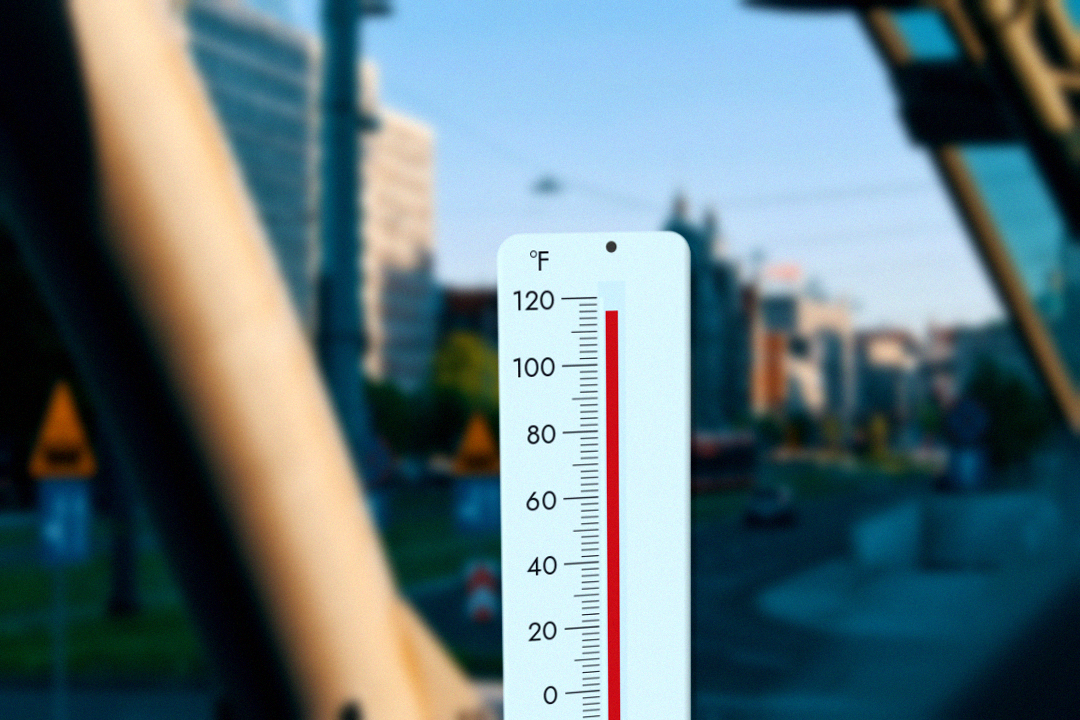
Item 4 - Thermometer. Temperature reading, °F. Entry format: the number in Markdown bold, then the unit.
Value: **116** °F
